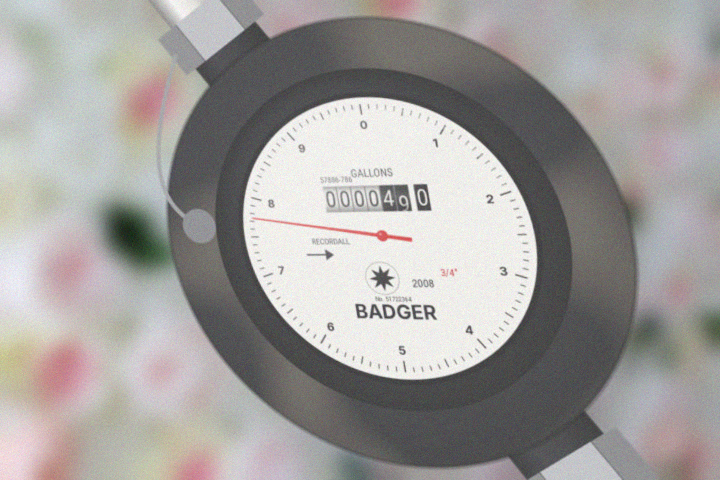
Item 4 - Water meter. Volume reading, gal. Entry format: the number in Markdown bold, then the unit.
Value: **487.7** gal
